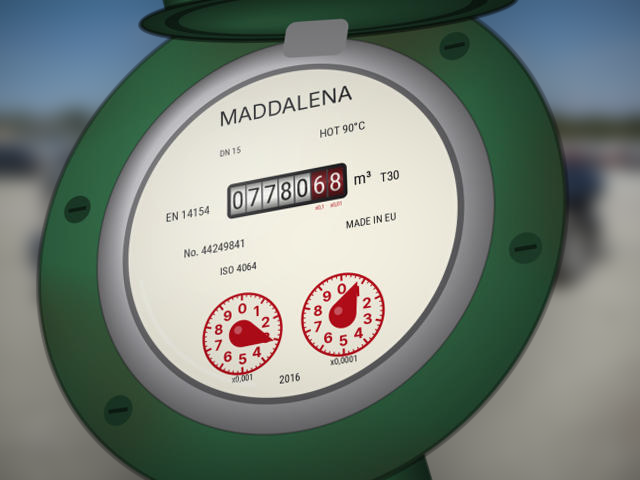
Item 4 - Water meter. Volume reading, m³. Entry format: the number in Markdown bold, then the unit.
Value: **7780.6830** m³
